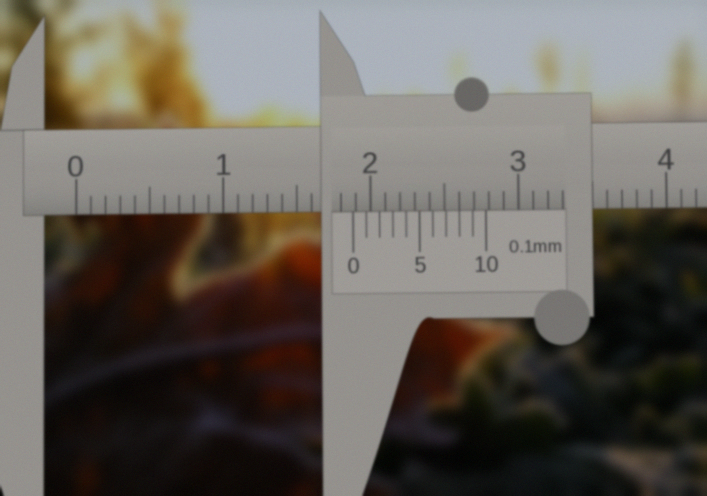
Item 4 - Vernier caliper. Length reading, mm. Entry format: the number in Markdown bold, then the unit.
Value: **18.8** mm
